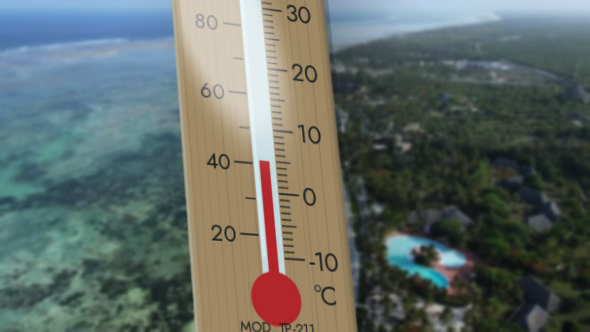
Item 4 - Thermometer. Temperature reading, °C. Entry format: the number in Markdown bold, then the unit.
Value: **5** °C
